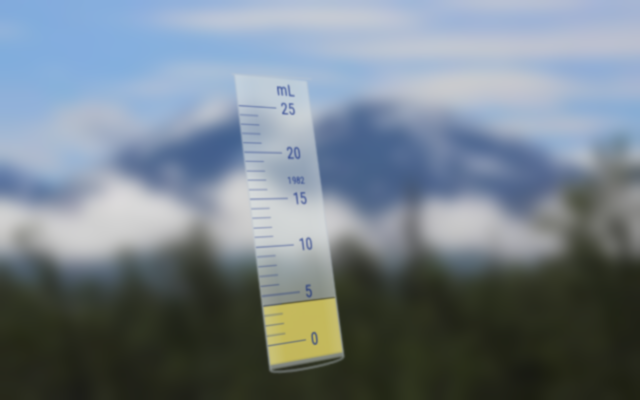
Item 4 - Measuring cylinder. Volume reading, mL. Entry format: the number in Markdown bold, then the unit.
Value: **4** mL
